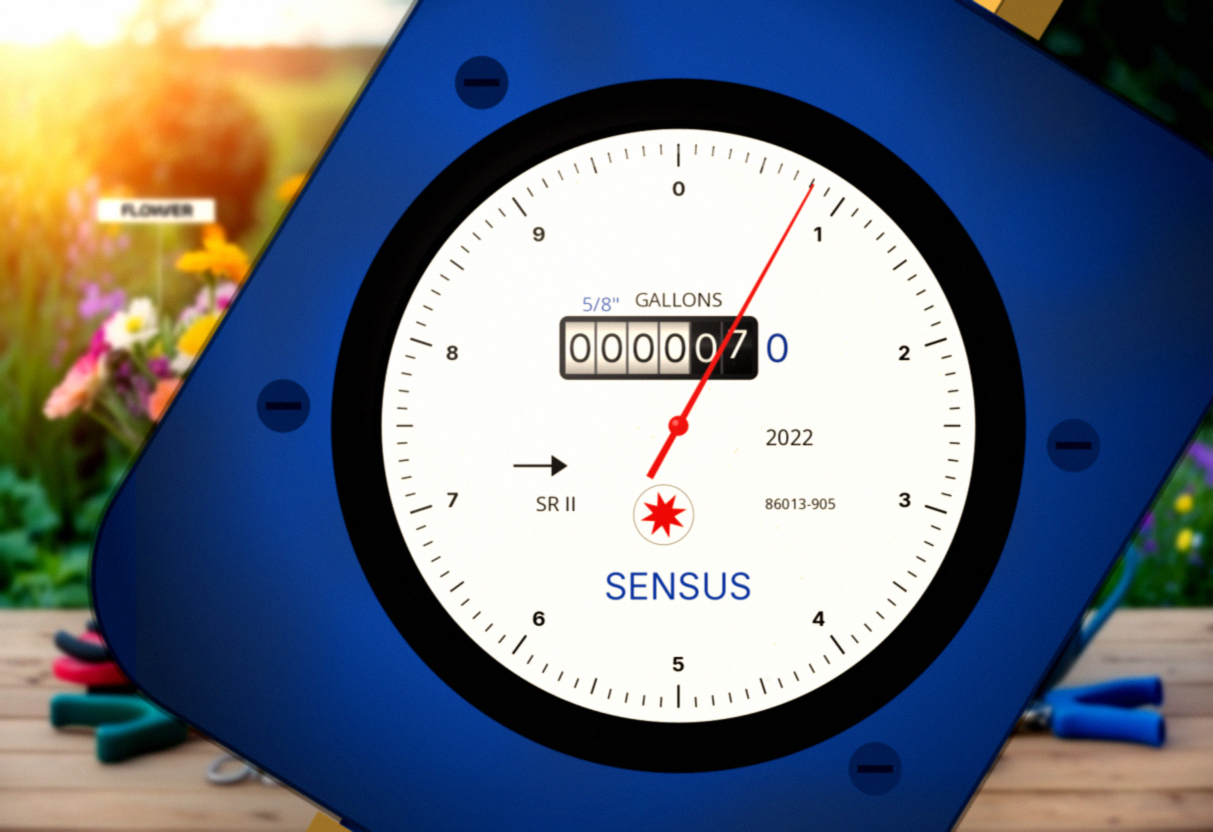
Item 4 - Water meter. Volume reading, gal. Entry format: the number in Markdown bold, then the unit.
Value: **70.8** gal
